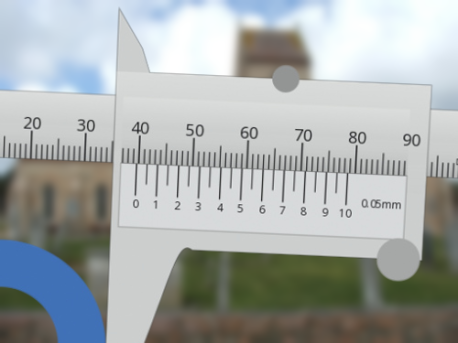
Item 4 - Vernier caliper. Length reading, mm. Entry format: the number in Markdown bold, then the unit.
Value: **39.6** mm
